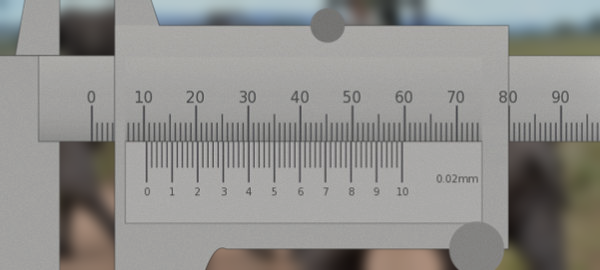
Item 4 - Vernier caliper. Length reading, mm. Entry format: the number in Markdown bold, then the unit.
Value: **10.5** mm
